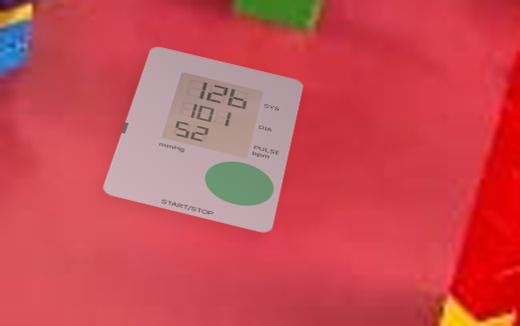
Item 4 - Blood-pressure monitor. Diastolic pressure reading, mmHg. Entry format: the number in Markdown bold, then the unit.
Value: **101** mmHg
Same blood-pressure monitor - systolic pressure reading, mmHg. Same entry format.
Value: **126** mmHg
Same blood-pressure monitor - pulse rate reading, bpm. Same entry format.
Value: **52** bpm
